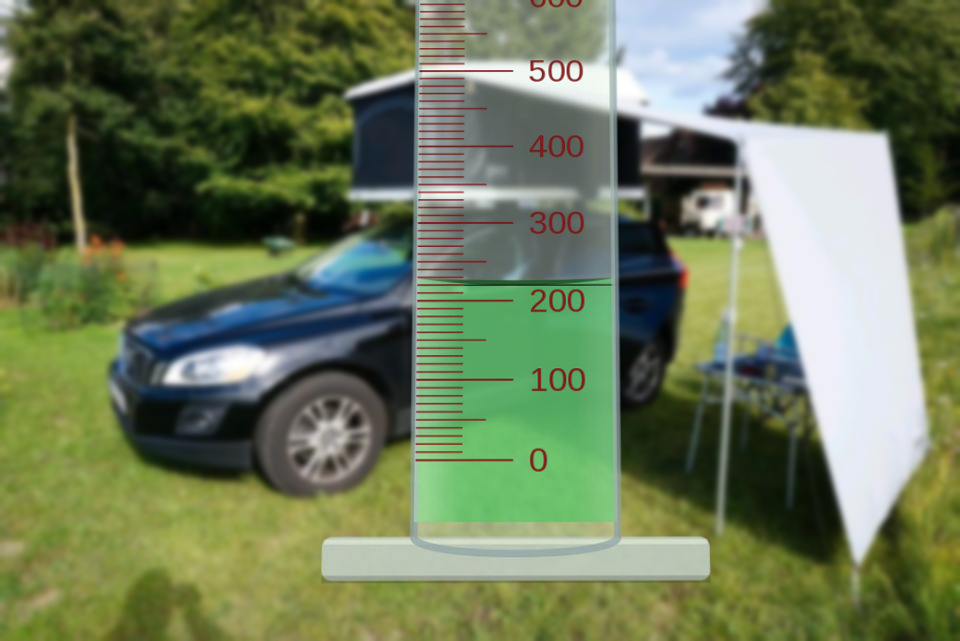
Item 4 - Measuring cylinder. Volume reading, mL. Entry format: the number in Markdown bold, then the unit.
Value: **220** mL
